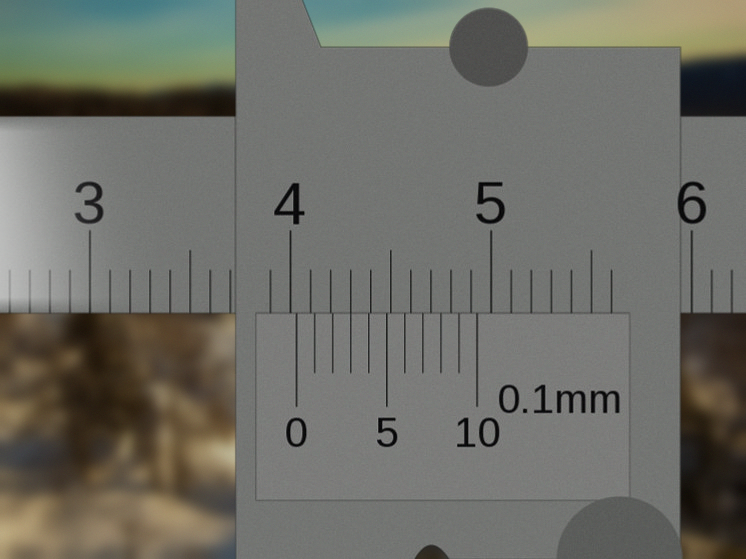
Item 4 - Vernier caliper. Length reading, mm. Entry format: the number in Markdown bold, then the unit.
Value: **40.3** mm
